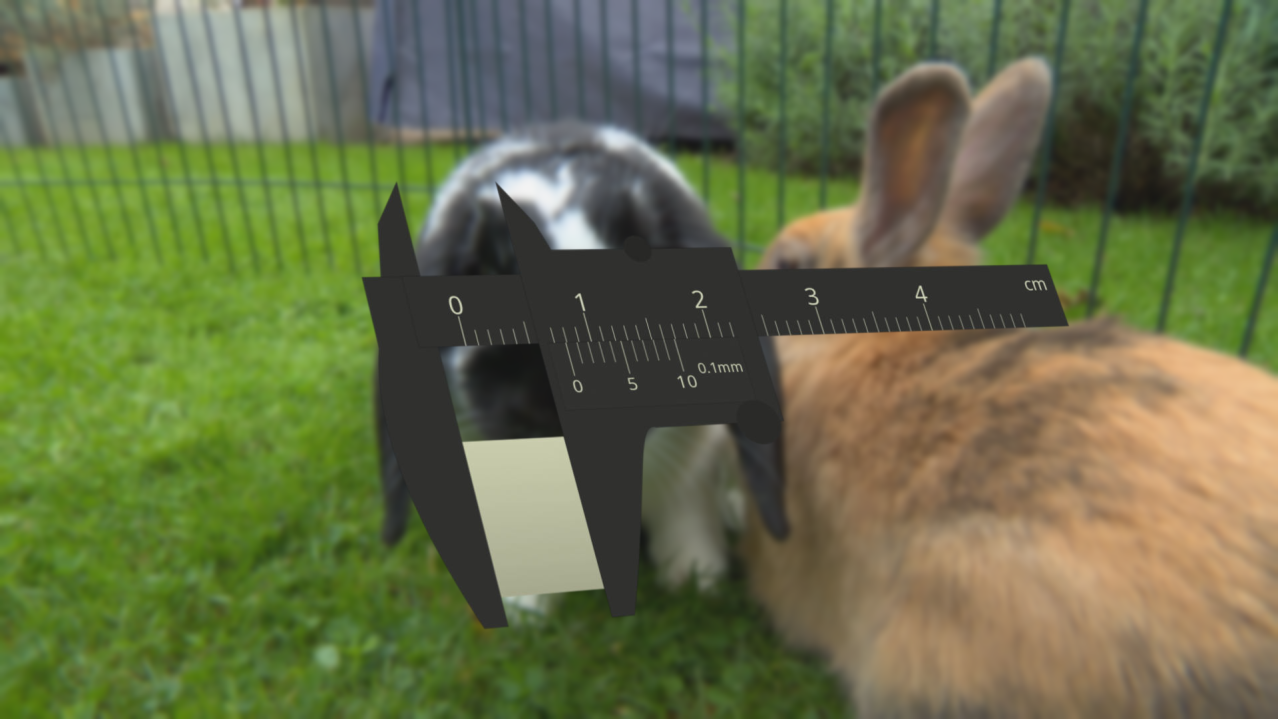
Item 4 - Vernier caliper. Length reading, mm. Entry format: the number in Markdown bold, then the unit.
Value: **7.9** mm
